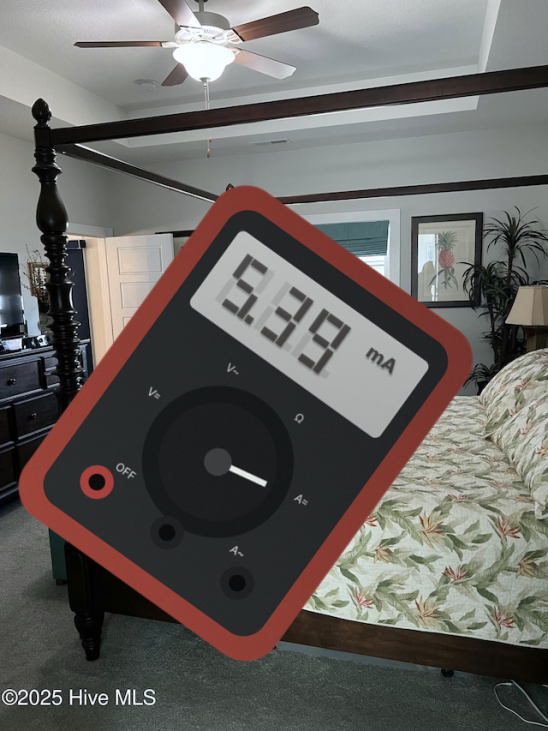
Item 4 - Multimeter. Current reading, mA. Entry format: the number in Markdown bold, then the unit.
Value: **5.39** mA
